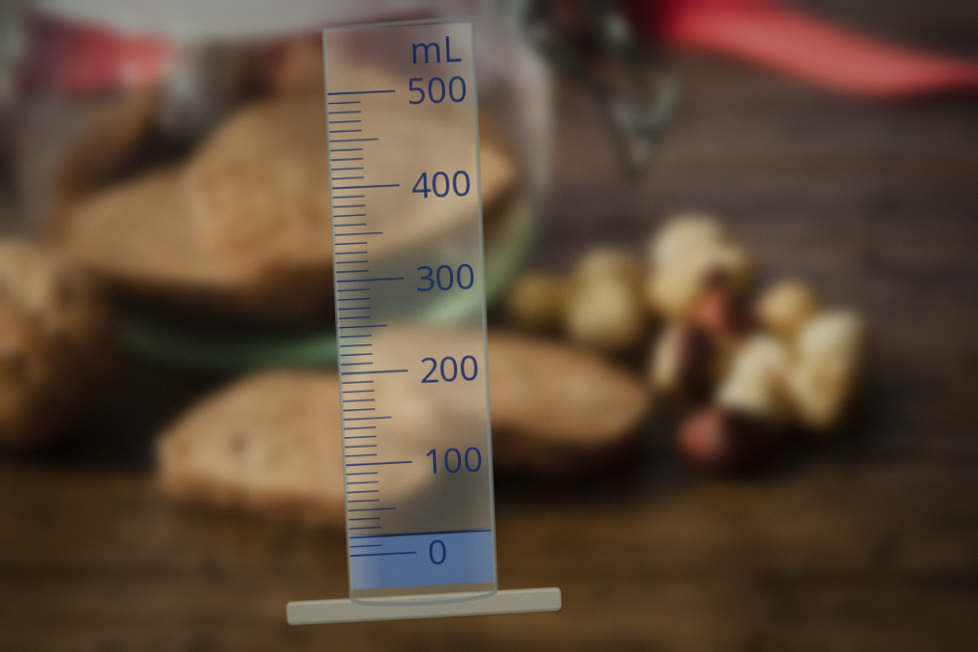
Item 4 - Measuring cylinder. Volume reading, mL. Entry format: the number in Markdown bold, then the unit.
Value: **20** mL
